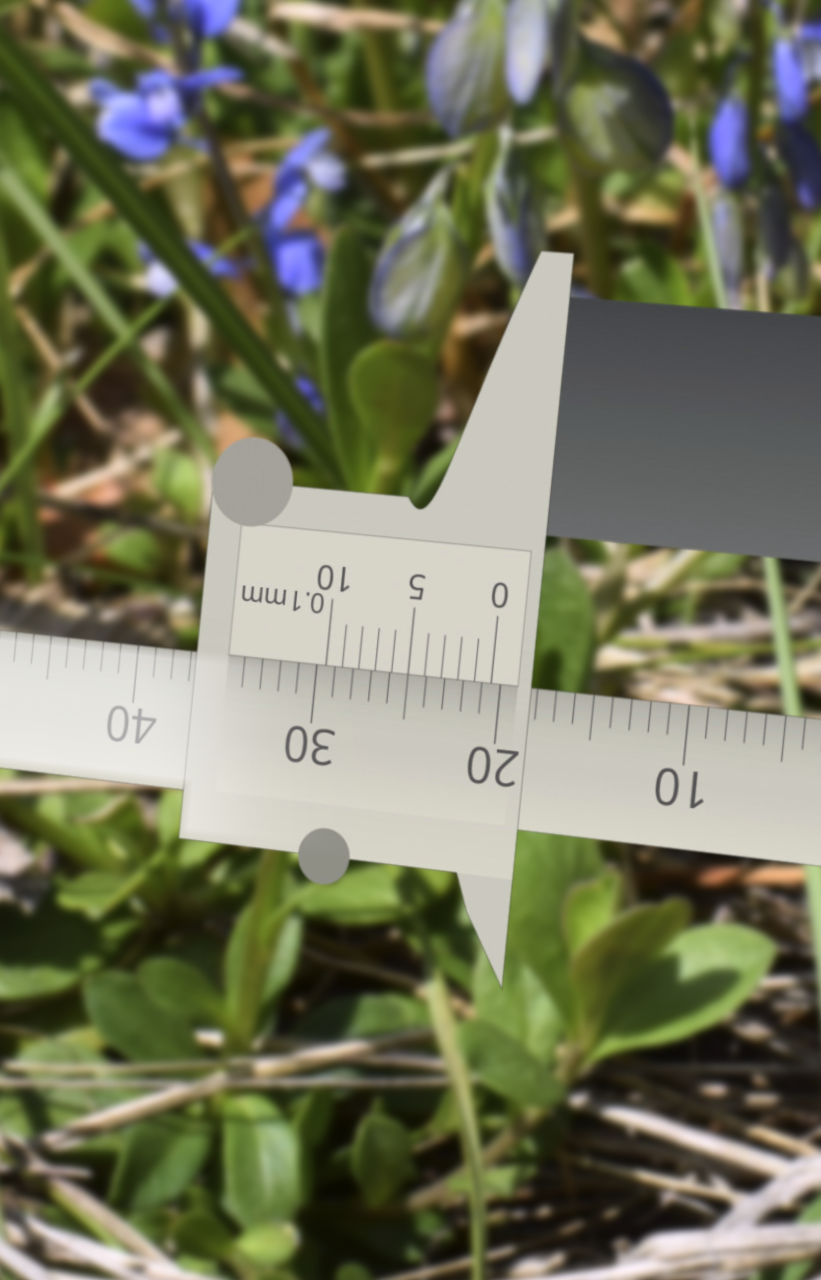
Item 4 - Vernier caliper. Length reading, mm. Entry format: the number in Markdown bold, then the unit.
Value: **20.5** mm
